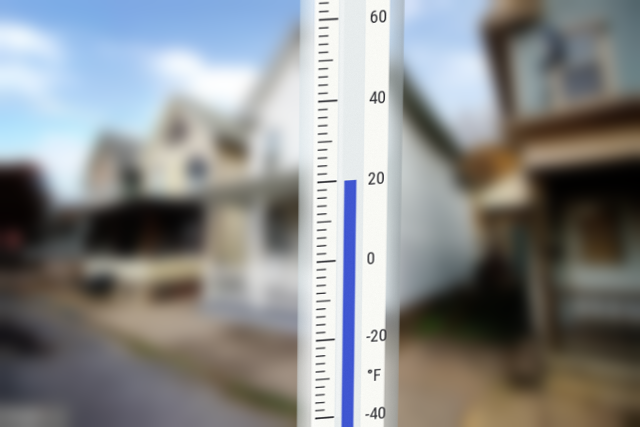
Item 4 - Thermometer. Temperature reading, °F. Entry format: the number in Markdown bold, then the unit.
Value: **20** °F
